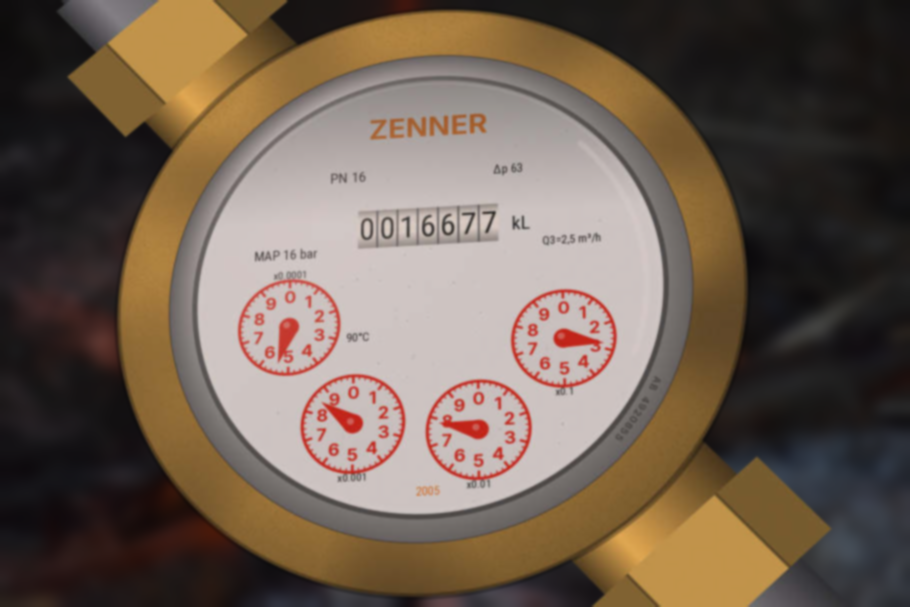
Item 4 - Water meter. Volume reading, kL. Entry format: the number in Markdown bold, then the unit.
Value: **16677.2785** kL
